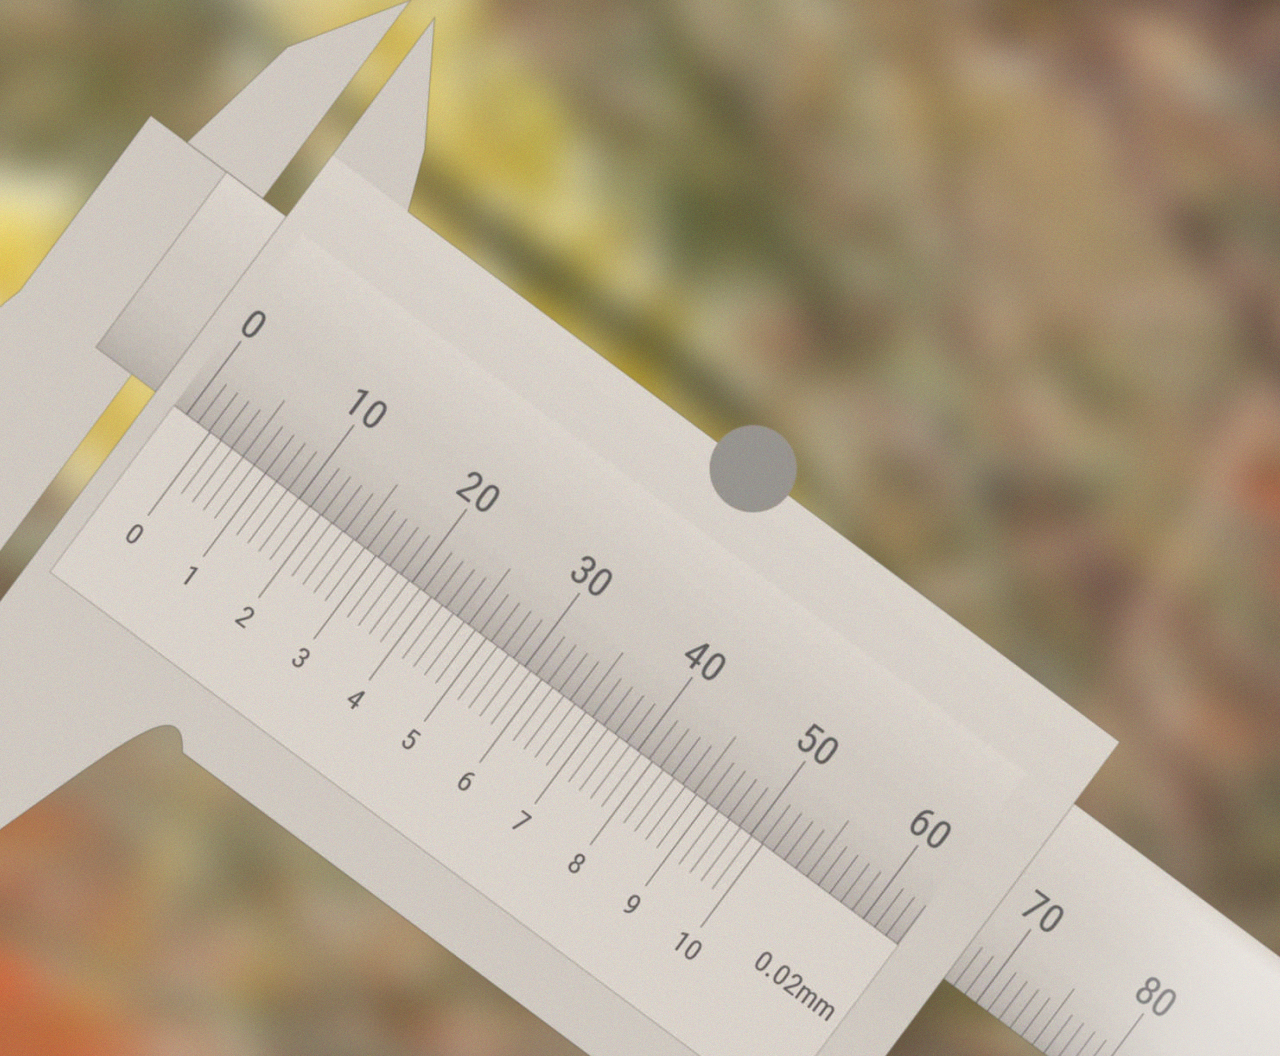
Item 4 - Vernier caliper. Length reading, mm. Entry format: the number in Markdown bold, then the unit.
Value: **2.1** mm
